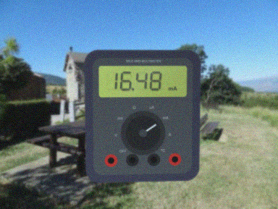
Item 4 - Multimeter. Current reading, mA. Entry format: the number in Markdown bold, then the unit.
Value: **16.48** mA
